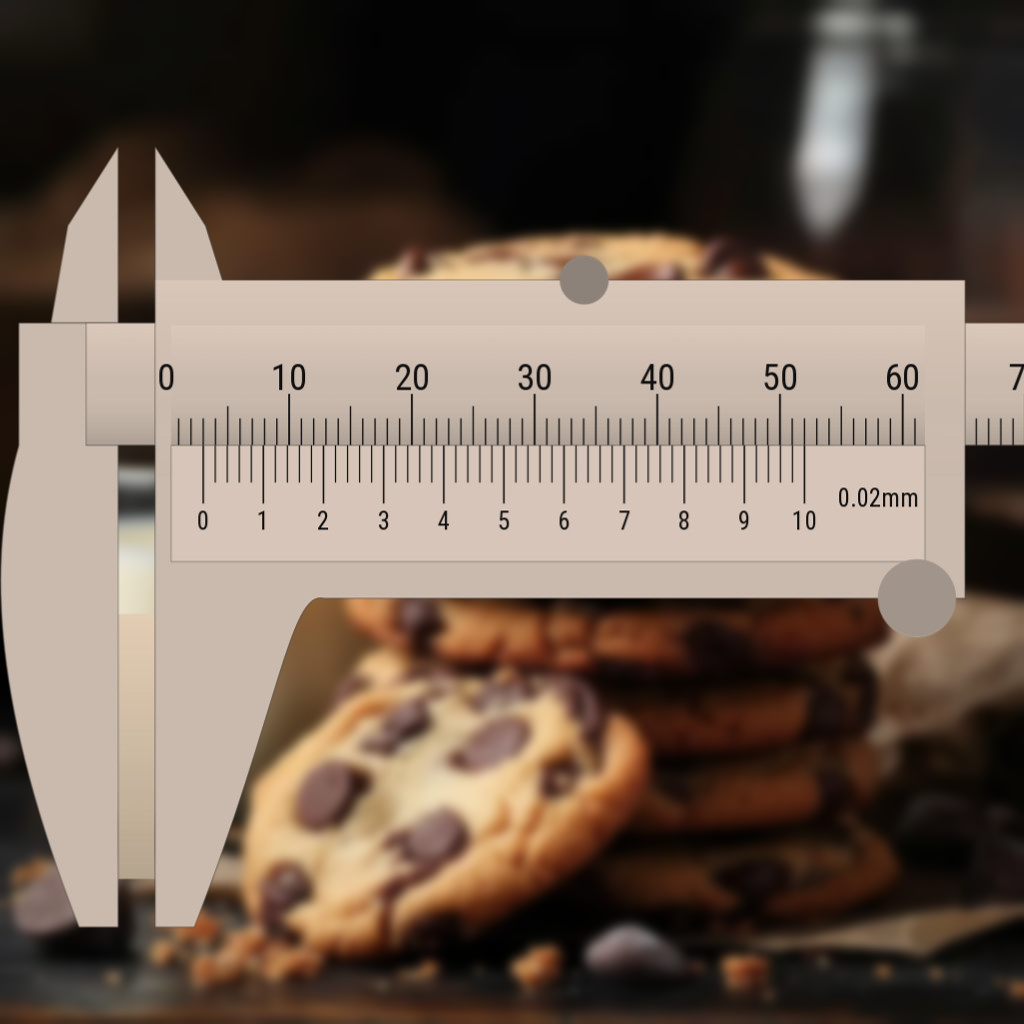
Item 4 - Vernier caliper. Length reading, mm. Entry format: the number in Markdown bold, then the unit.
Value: **3.0** mm
